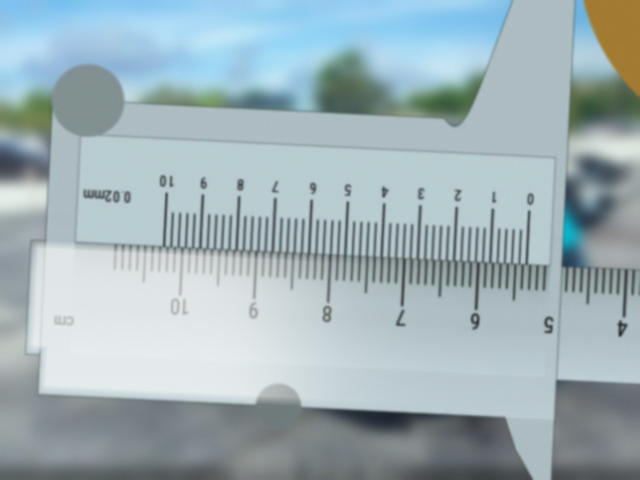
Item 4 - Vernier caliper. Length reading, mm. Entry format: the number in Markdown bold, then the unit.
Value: **53.5** mm
